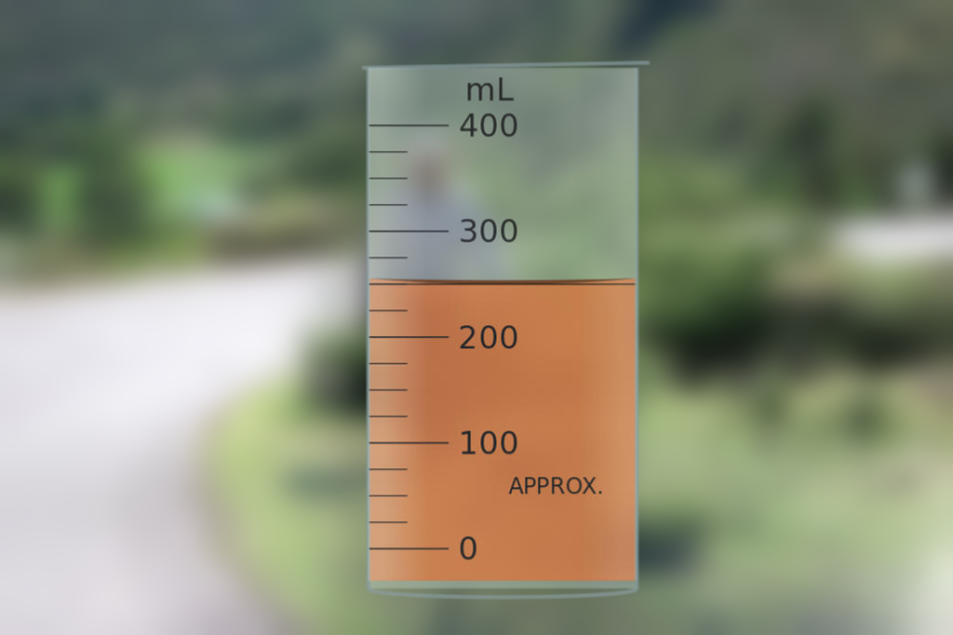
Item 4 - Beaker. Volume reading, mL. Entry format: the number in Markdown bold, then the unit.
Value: **250** mL
